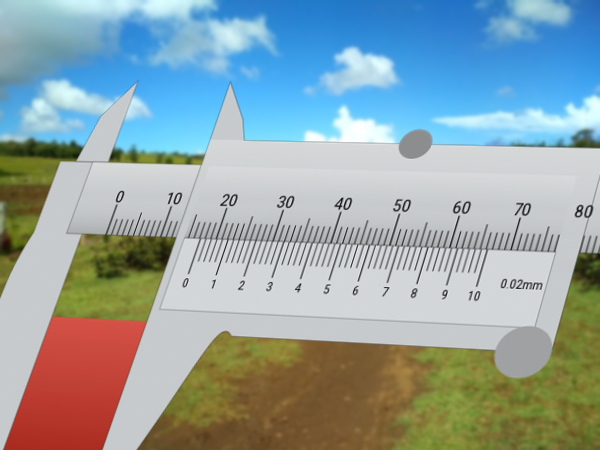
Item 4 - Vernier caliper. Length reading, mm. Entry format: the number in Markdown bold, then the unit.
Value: **17.2** mm
